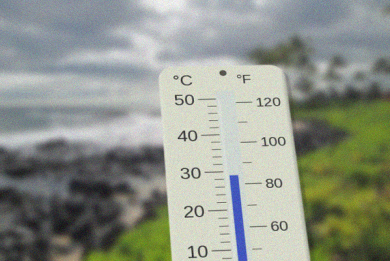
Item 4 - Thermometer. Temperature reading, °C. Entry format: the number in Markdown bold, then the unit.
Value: **29** °C
